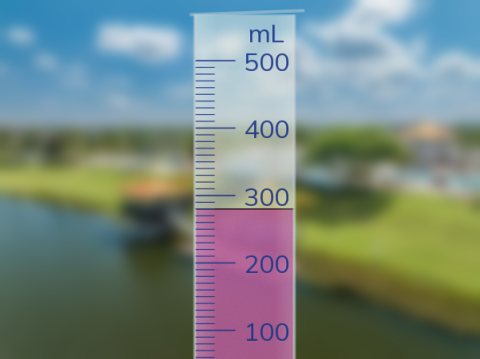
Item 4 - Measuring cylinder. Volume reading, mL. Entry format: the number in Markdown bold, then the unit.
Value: **280** mL
